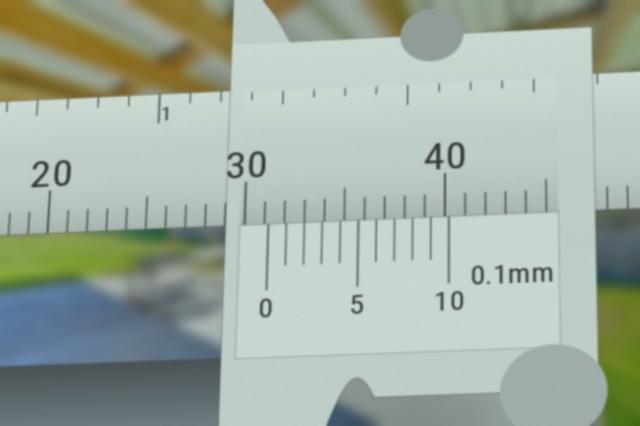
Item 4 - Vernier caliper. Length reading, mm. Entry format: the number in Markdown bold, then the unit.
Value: **31.2** mm
